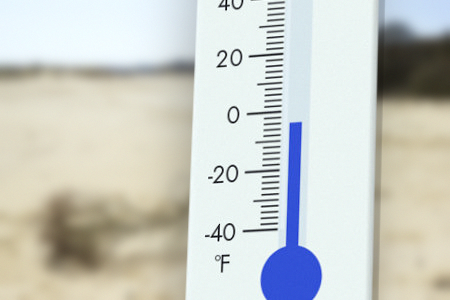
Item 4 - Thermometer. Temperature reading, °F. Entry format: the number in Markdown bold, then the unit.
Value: **-4** °F
